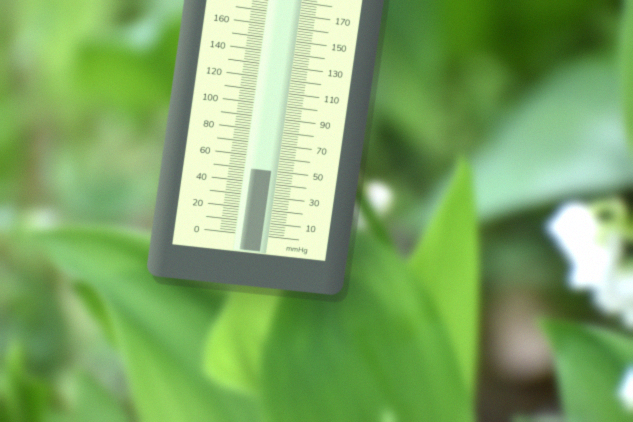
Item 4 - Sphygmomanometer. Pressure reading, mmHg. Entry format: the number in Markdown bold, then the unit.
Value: **50** mmHg
